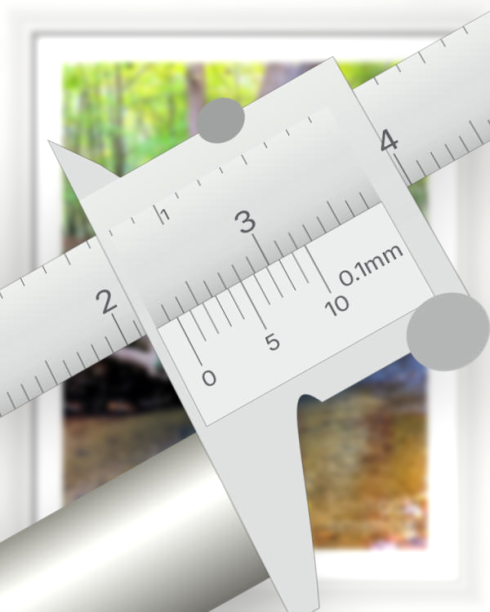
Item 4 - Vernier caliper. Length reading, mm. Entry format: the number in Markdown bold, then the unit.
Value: **23.5** mm
